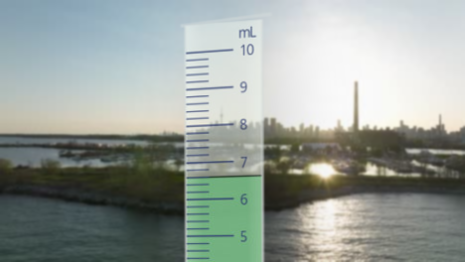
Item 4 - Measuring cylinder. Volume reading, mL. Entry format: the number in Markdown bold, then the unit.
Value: **6.6** mL
